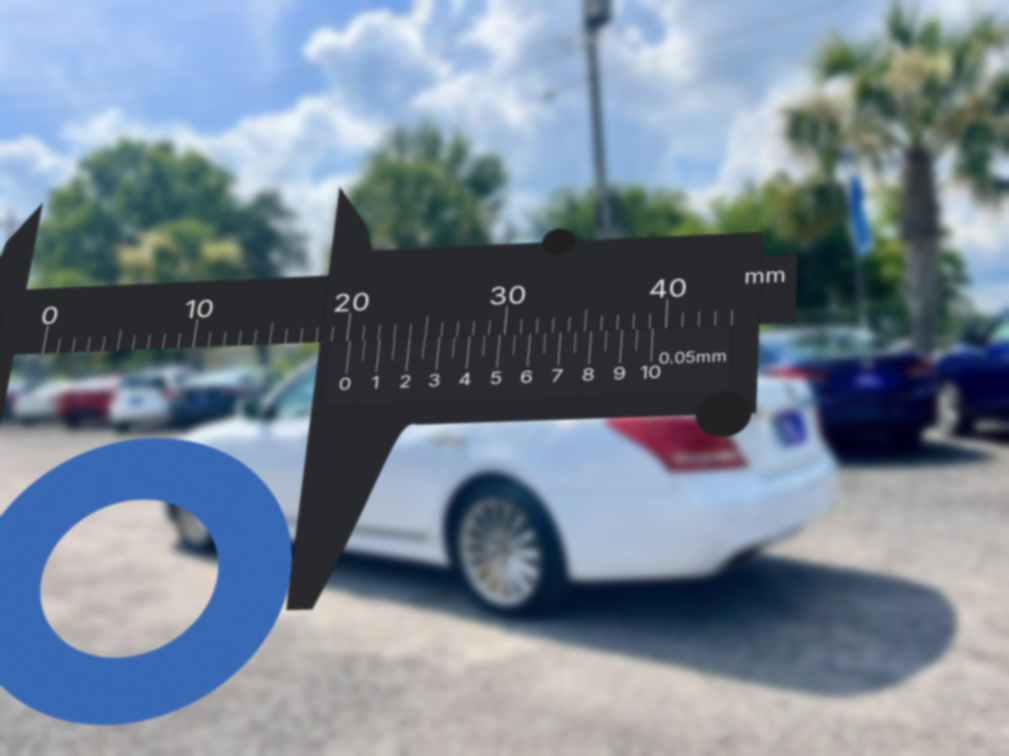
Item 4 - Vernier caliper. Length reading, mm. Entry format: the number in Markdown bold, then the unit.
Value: **20.2** mm
